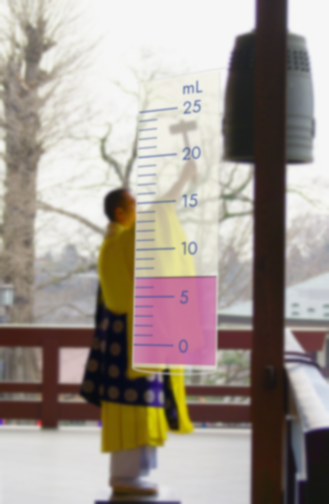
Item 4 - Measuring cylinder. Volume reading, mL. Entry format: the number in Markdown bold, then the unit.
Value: **7** mL
